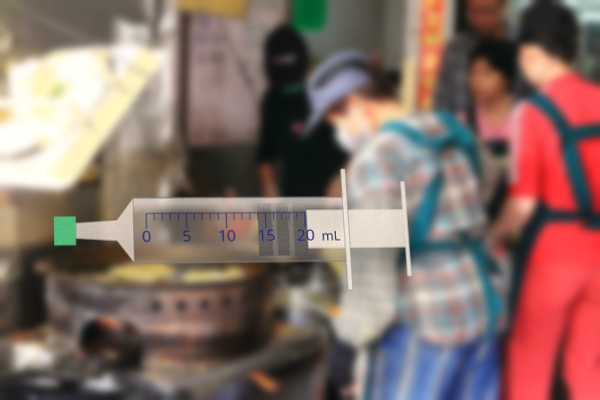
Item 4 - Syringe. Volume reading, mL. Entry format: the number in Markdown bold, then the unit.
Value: **14** mL
